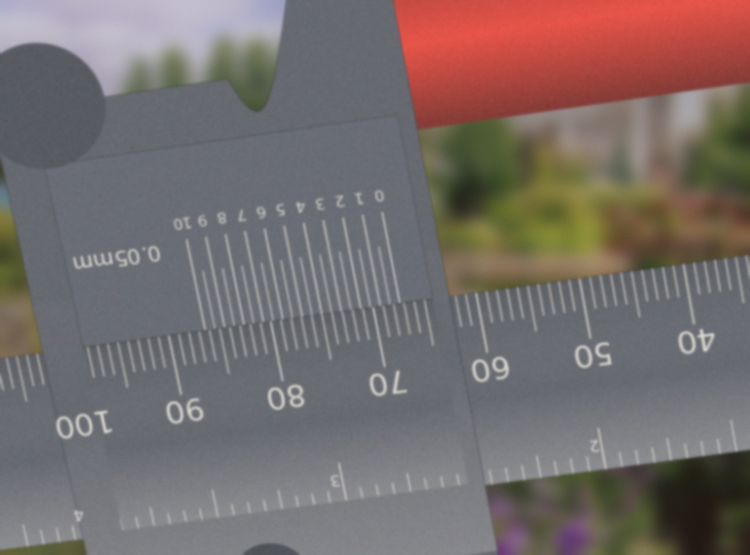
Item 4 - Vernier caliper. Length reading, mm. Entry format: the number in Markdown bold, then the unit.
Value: **67.4** mm
